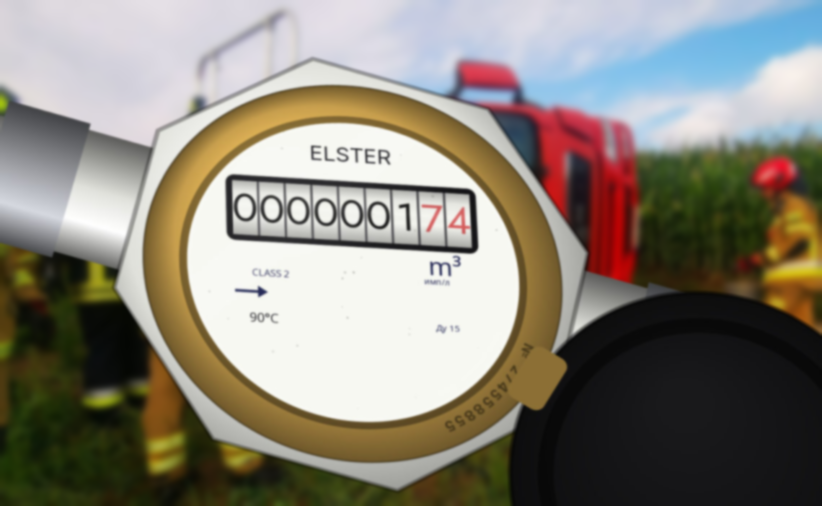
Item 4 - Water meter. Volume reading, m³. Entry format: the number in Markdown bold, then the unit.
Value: **1.74** m³
